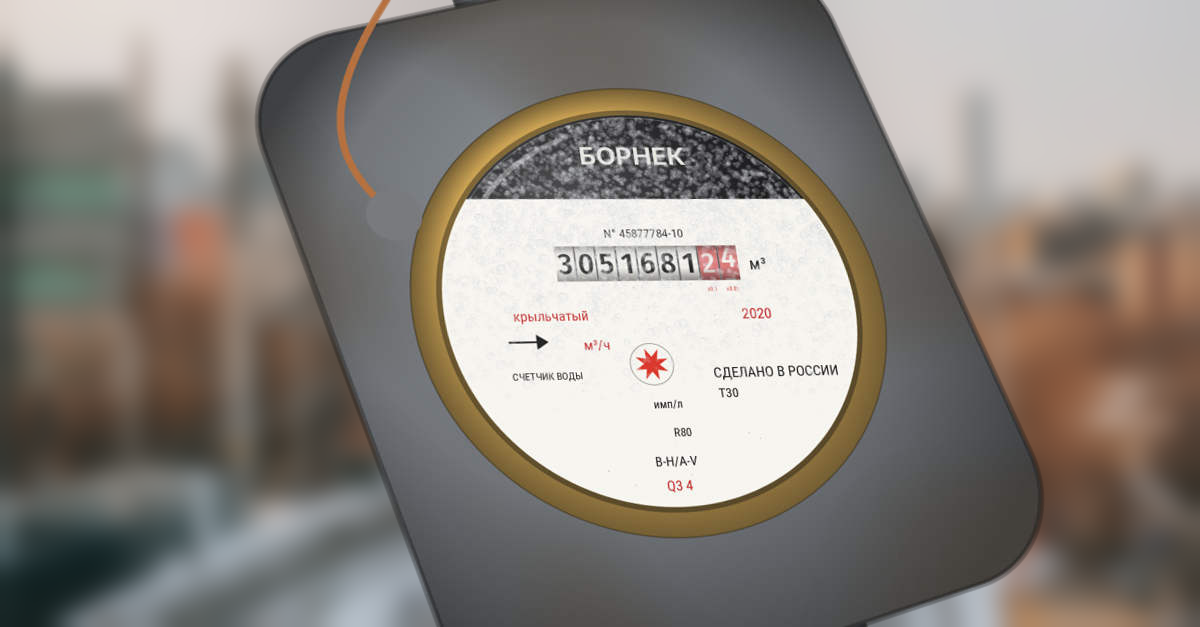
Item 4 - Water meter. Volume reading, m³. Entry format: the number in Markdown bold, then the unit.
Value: **3051681.24** m³
